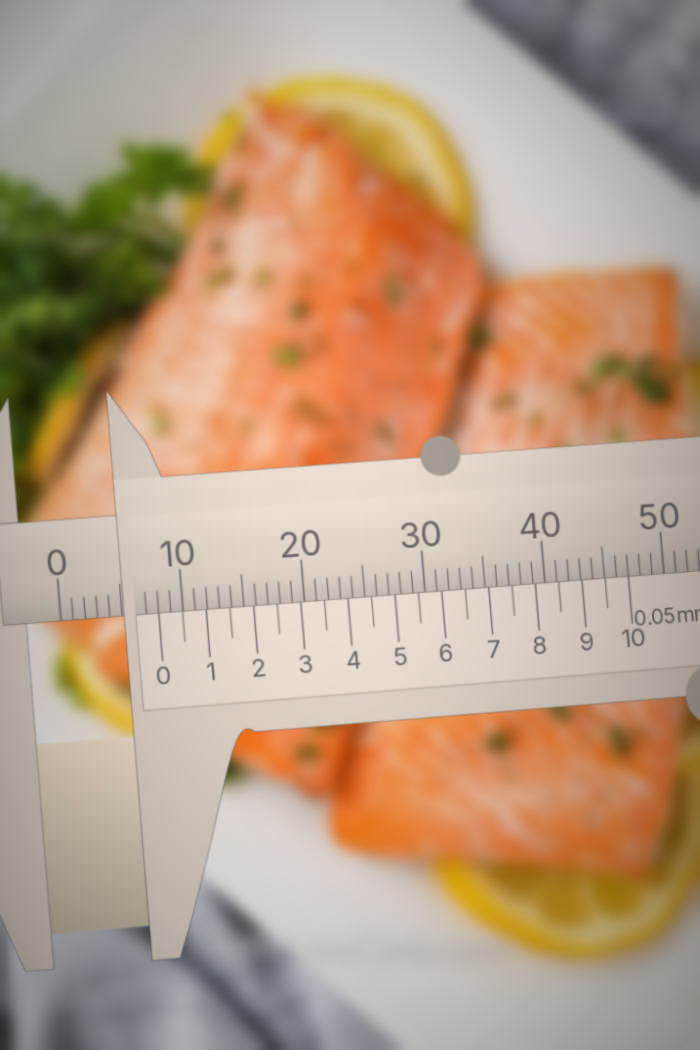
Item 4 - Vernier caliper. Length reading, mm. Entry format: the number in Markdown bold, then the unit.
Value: **8.0** mm
